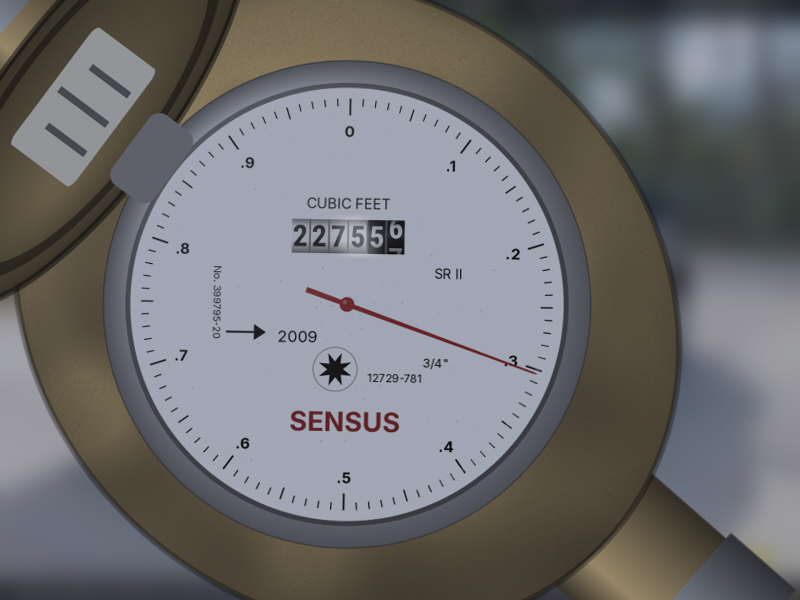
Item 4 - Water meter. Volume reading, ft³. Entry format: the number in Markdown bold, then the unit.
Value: **227556.30** ft³
